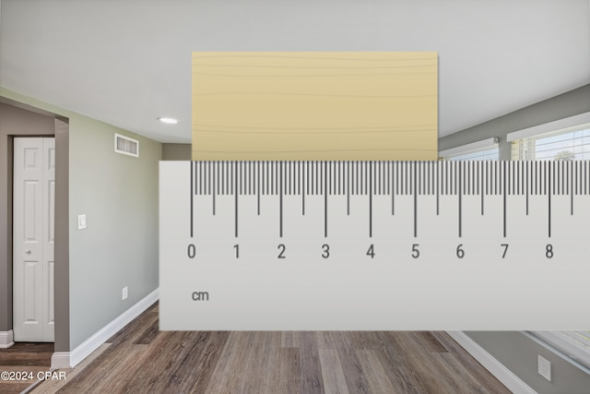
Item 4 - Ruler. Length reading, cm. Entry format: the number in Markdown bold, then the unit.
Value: **5.5** cm
